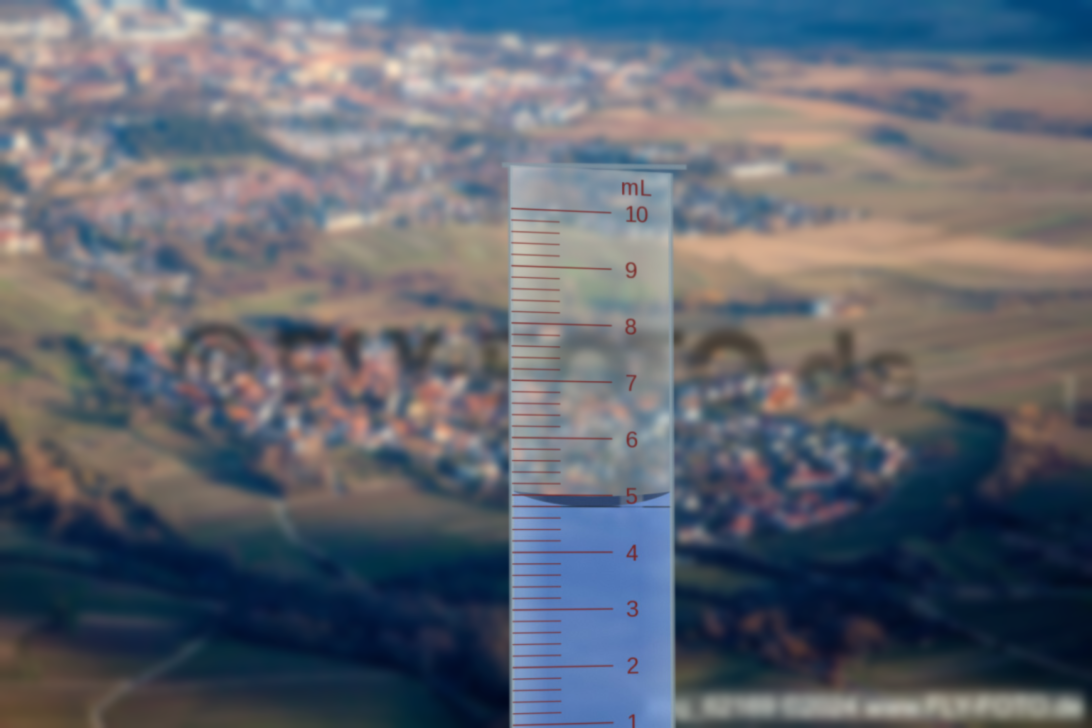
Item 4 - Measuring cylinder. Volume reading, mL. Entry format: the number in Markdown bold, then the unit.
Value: **4.8** mL
